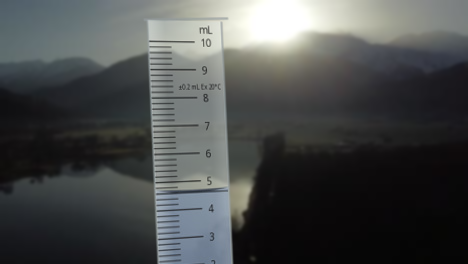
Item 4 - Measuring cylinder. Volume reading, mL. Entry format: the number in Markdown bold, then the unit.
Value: **4.6** mL
